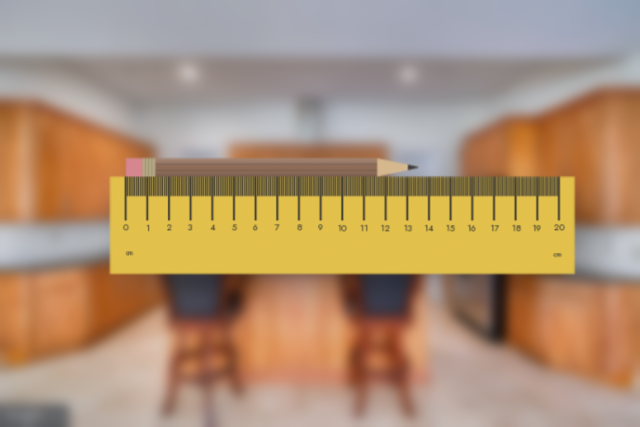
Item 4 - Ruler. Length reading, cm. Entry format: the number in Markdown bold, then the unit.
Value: **13.5** cm
